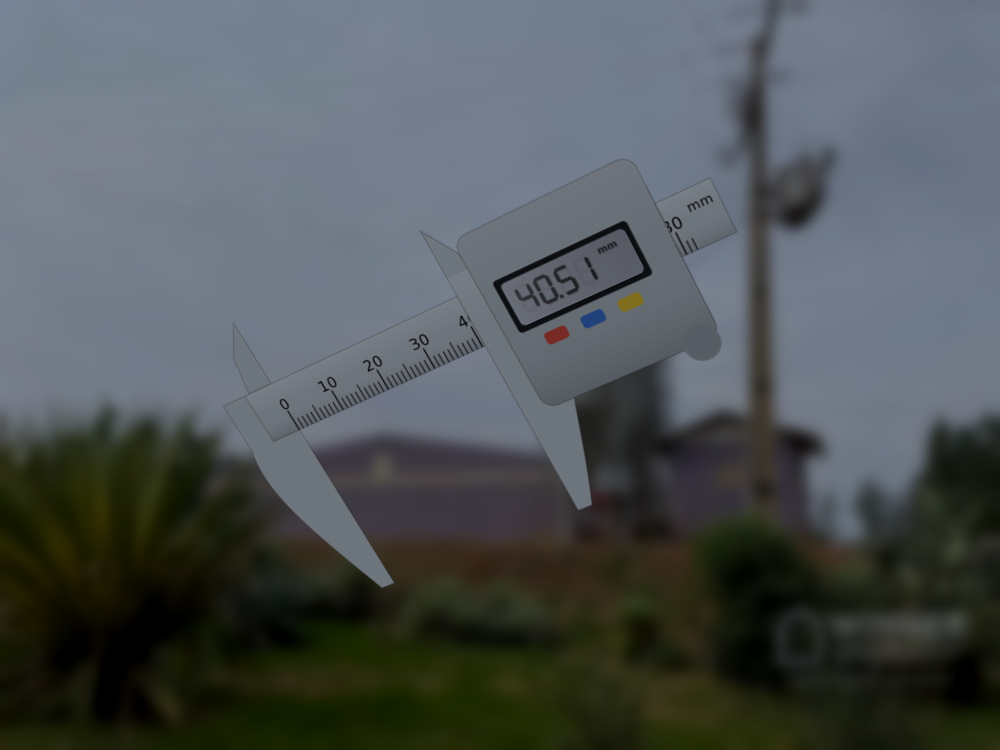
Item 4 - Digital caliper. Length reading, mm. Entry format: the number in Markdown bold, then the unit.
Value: **40.51** mm
